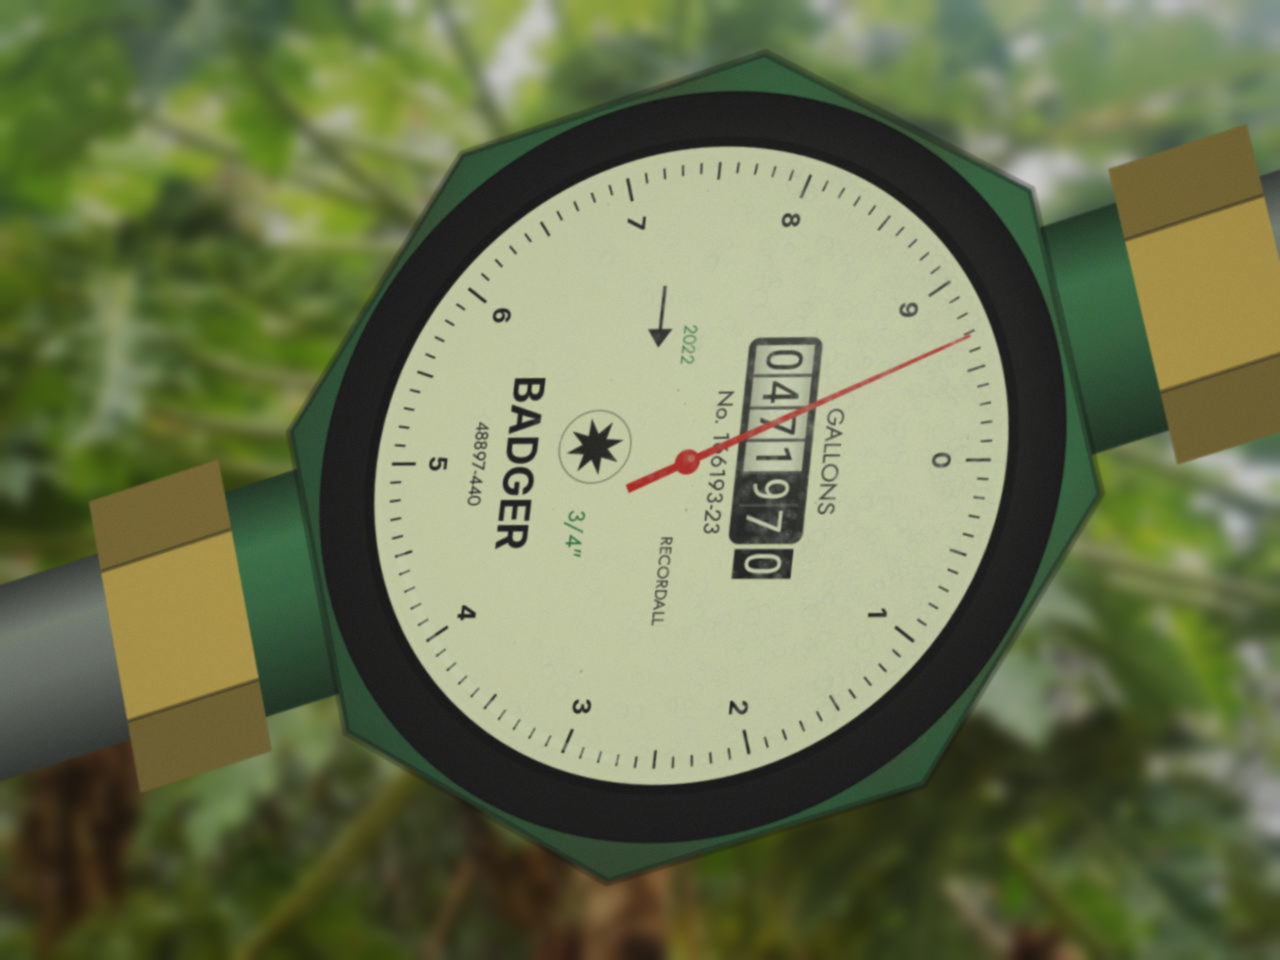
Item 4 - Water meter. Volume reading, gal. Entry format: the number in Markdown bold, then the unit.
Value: **471969.3** gal
